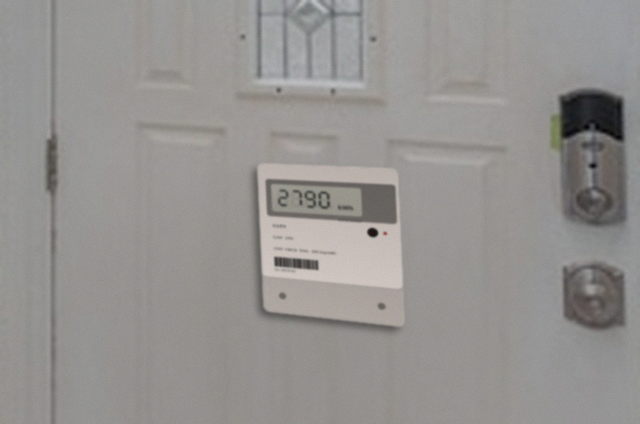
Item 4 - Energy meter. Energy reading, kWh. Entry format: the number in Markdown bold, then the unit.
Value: **2790** kWh
